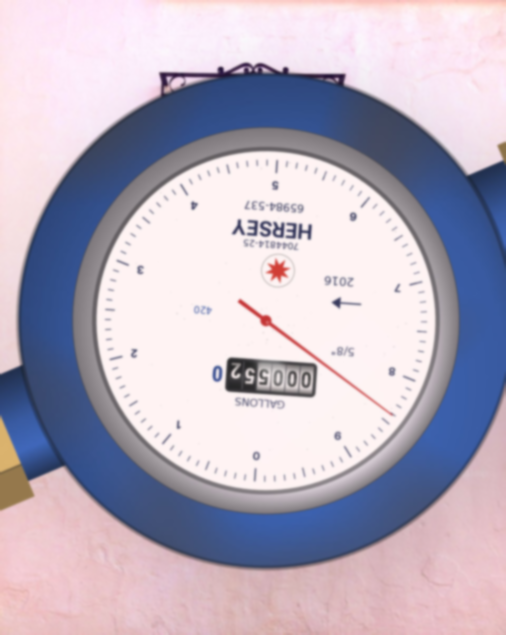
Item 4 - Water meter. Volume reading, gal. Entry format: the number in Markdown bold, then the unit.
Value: **5518.4** gal
